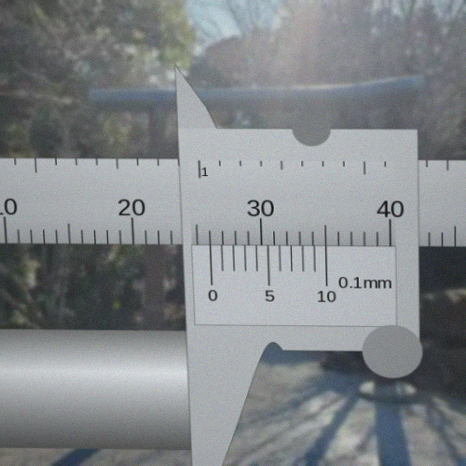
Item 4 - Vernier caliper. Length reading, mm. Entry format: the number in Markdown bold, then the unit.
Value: **26.0** mm
